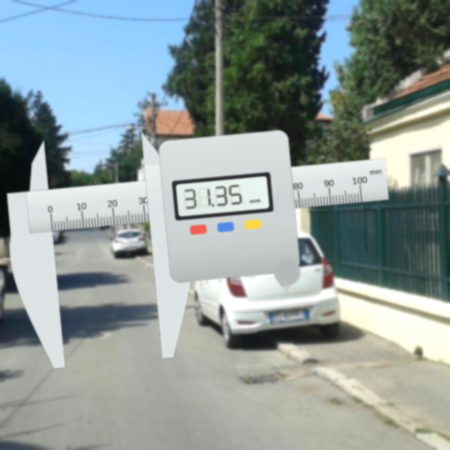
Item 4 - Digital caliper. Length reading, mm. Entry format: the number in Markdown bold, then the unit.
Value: **31.35** mm
